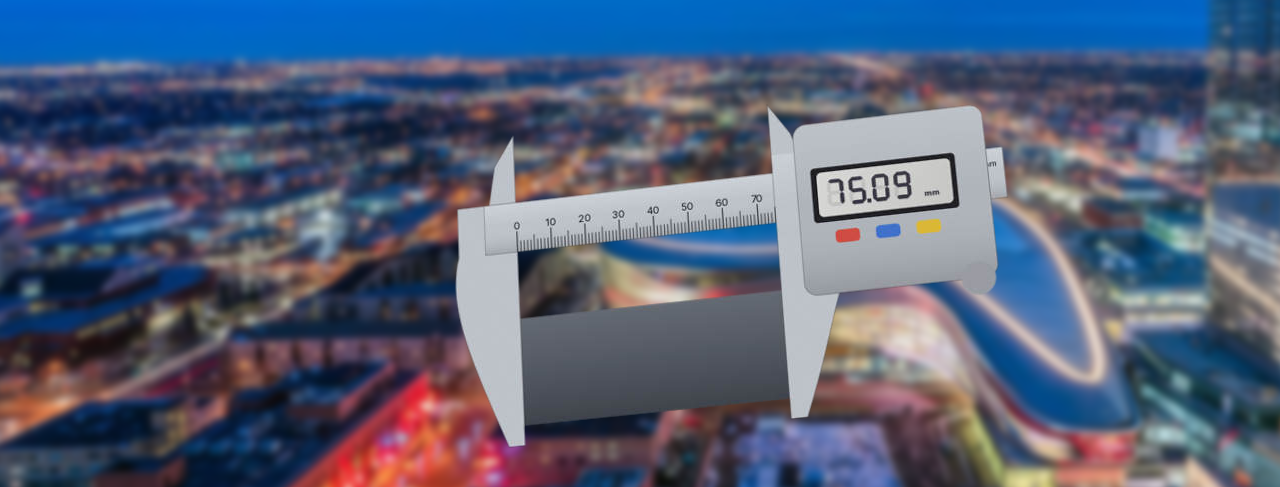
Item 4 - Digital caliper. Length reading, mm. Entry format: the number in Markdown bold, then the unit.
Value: **75.09** mm
